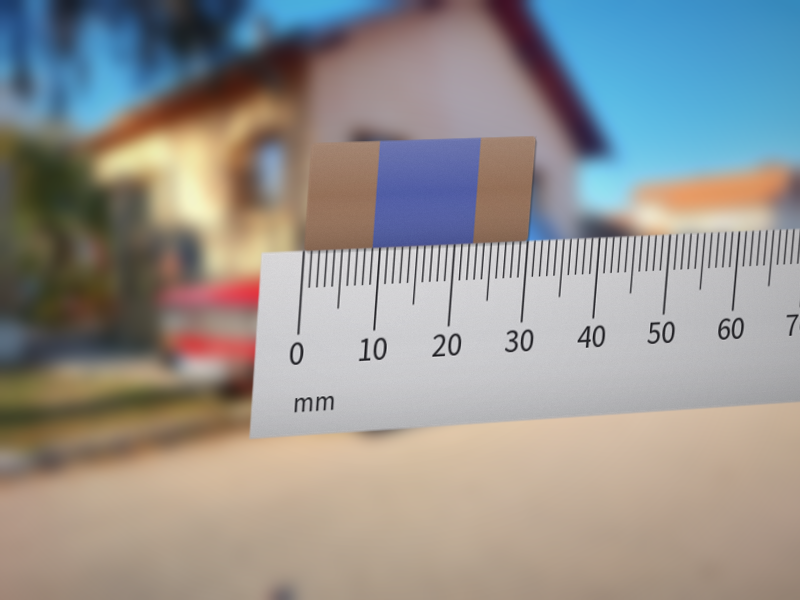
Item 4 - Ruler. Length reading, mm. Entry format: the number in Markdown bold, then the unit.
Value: **30** mm
